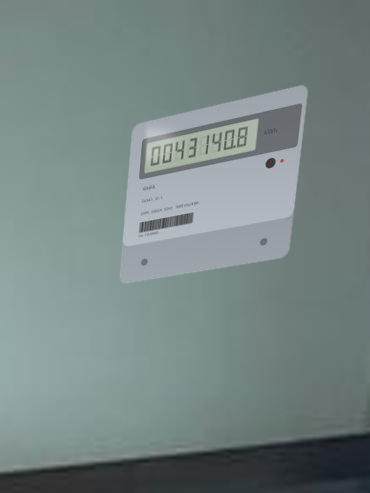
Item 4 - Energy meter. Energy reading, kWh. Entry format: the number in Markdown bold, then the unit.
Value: **43140.8** kWh
